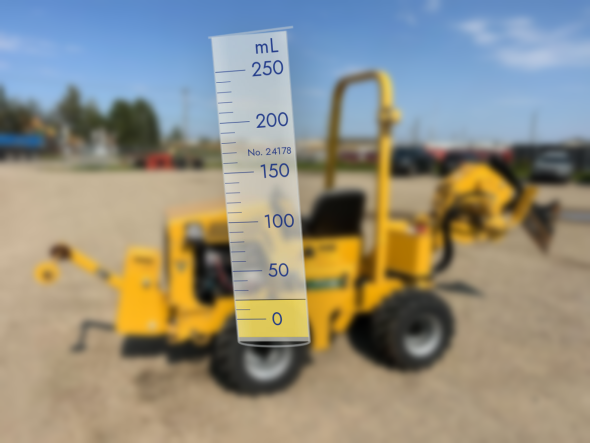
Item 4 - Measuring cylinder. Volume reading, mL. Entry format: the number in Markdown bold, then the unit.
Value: **20** mL
